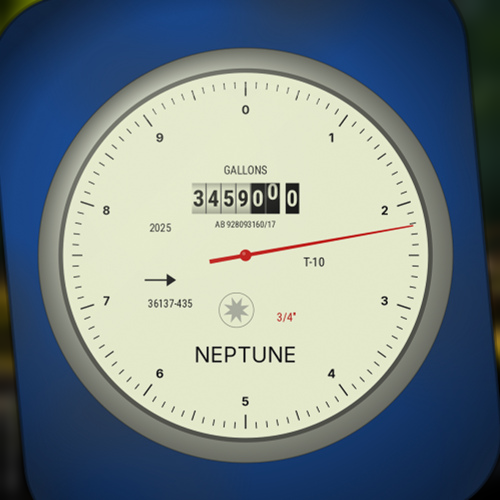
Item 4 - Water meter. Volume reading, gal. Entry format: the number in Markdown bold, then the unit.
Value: **3459002.2** gal
